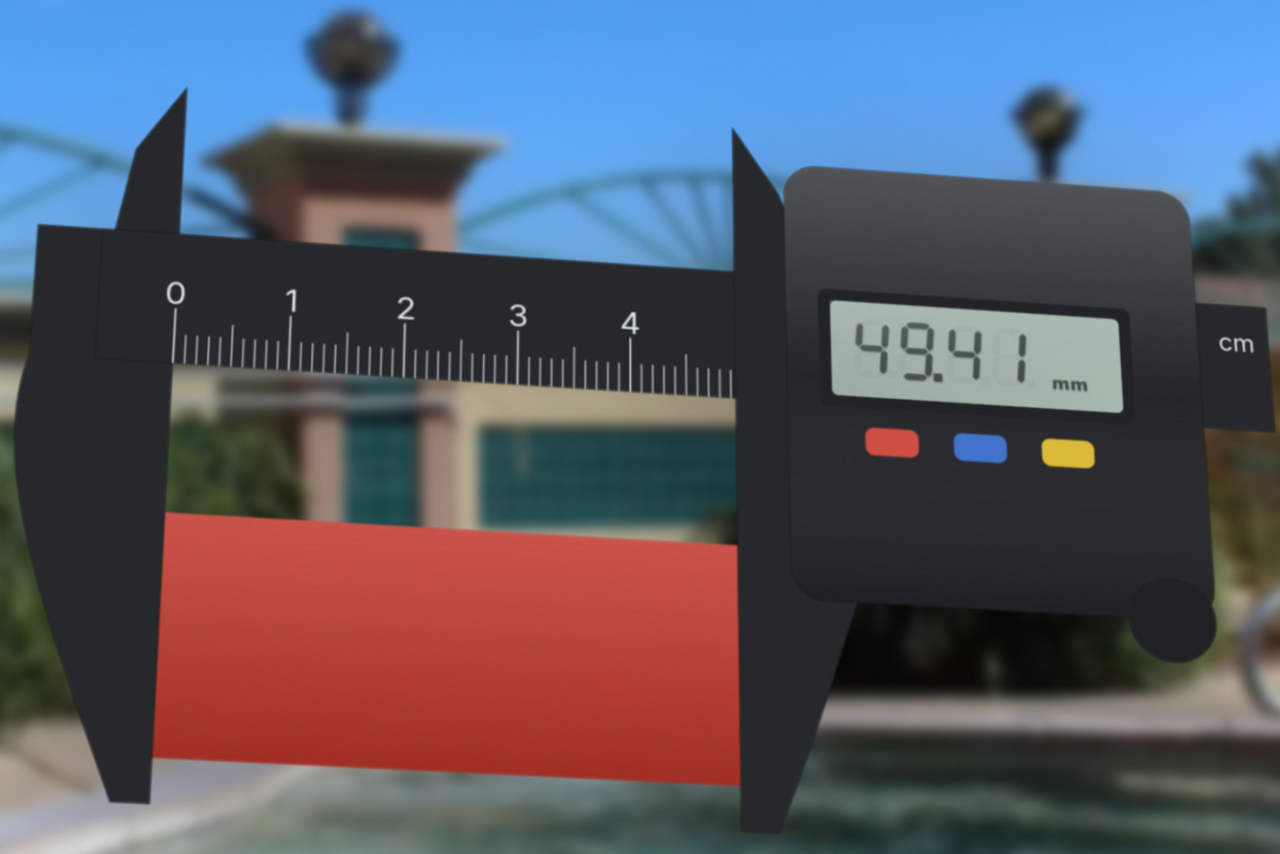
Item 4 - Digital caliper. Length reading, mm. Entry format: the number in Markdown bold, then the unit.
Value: **49.41** mm
